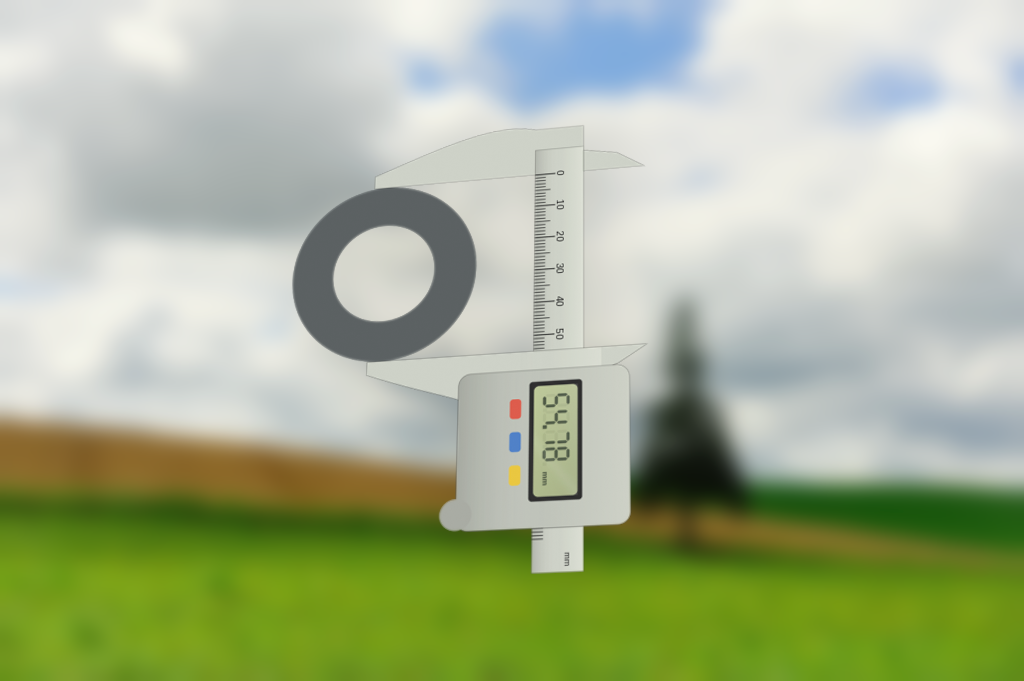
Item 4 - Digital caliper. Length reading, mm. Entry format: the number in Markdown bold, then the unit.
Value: **54.78** mm
